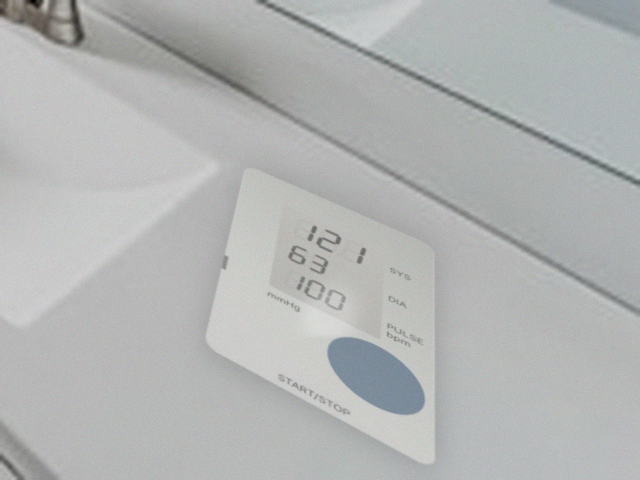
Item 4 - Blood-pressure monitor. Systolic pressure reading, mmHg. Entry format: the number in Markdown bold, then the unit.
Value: **121** mmHg
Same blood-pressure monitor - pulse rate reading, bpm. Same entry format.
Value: **100** bpm
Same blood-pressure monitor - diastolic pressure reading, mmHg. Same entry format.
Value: **63** mmHg
